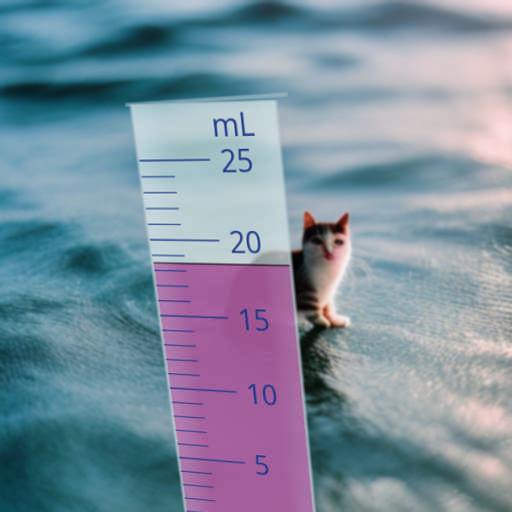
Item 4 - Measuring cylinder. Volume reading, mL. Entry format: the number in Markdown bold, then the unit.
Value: **18.5** mL
